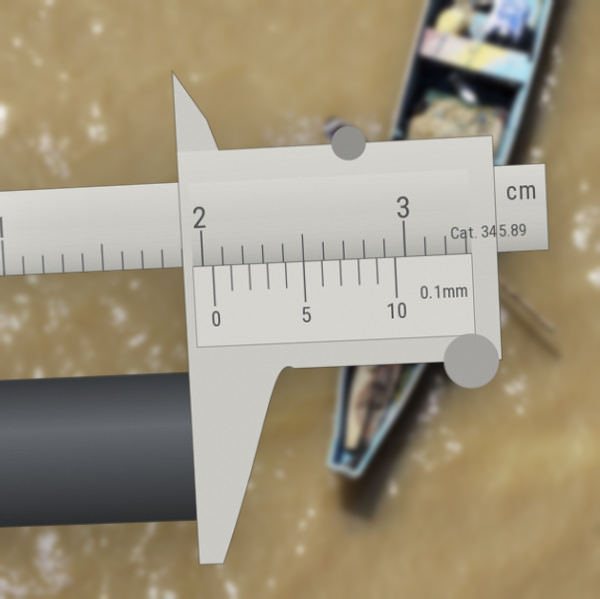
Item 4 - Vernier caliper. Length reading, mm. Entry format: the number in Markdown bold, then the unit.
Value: **20.5** mm
